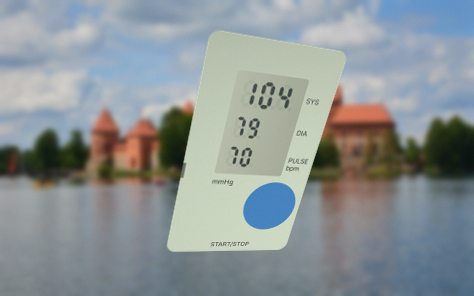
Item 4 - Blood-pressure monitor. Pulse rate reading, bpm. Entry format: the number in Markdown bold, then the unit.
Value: **70** bpm
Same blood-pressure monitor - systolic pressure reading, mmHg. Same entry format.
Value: **104** mmHg
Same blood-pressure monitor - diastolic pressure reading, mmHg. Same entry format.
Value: **79** mmHg
